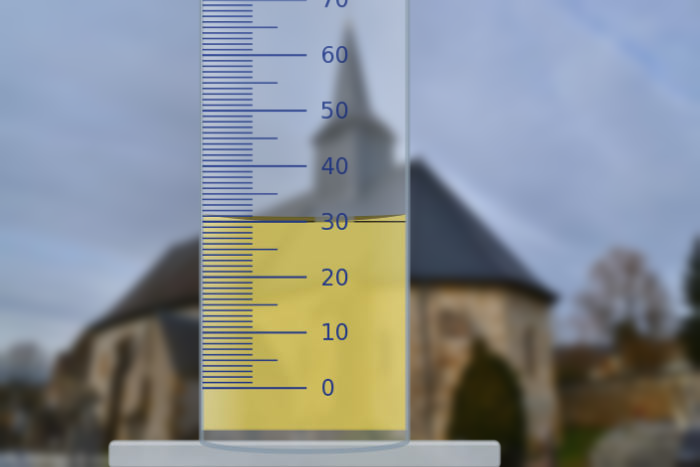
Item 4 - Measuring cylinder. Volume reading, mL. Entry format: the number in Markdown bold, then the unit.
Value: **30** mL
